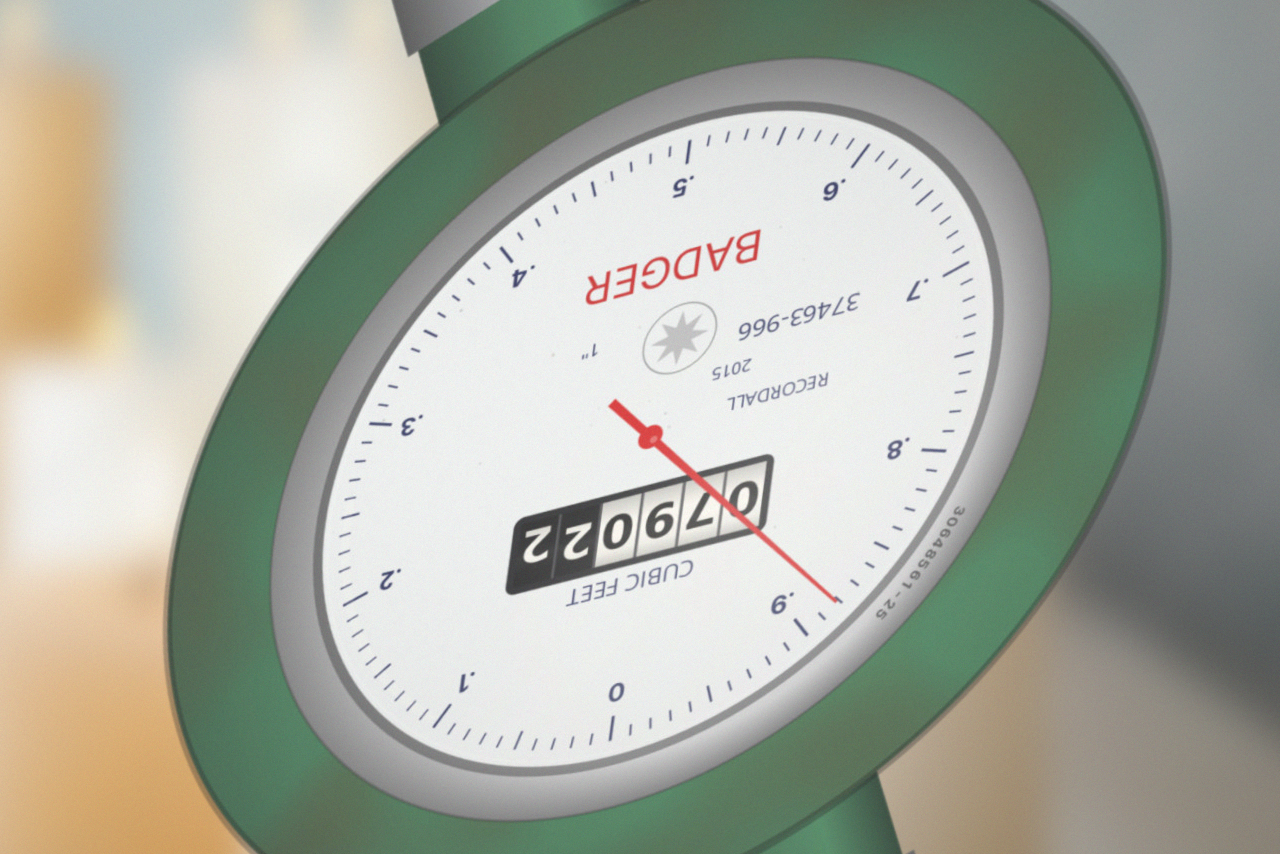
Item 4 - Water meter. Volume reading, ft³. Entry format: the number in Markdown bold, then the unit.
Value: **79021.88** ft³
